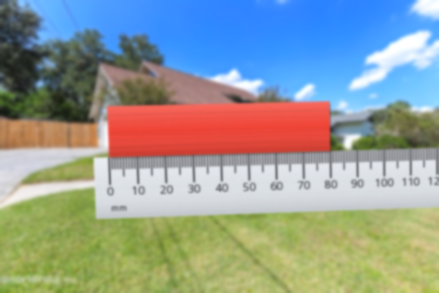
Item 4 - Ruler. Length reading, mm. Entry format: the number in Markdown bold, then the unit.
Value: **80** mm
